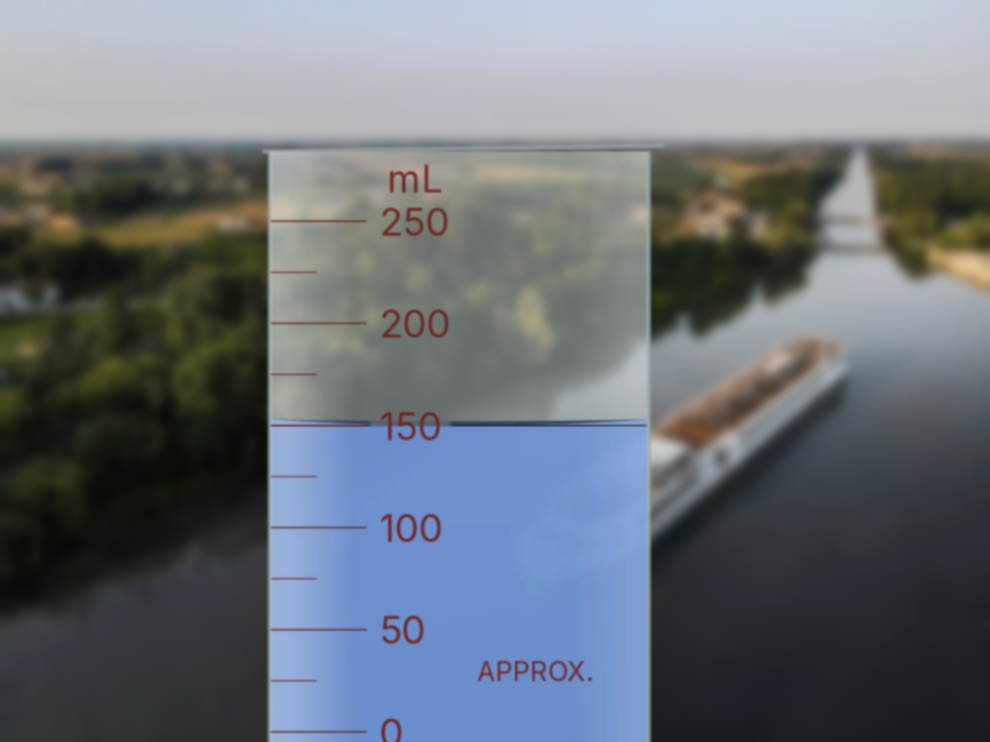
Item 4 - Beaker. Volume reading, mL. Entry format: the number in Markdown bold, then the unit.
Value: **150** mL
